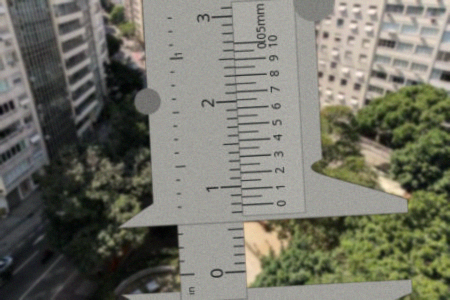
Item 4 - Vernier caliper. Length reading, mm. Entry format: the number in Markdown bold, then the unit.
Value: **7.8** mm
